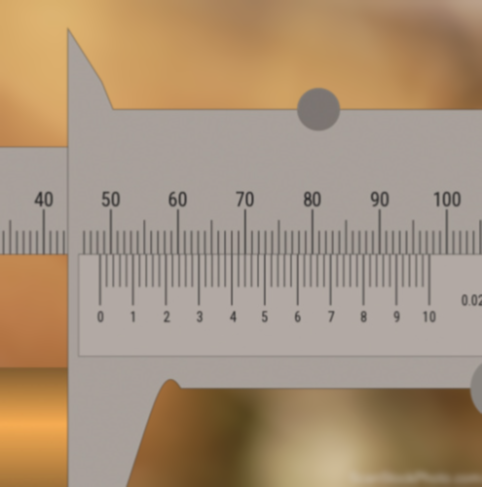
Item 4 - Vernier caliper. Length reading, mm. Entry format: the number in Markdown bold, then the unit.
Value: **48.4** mm
